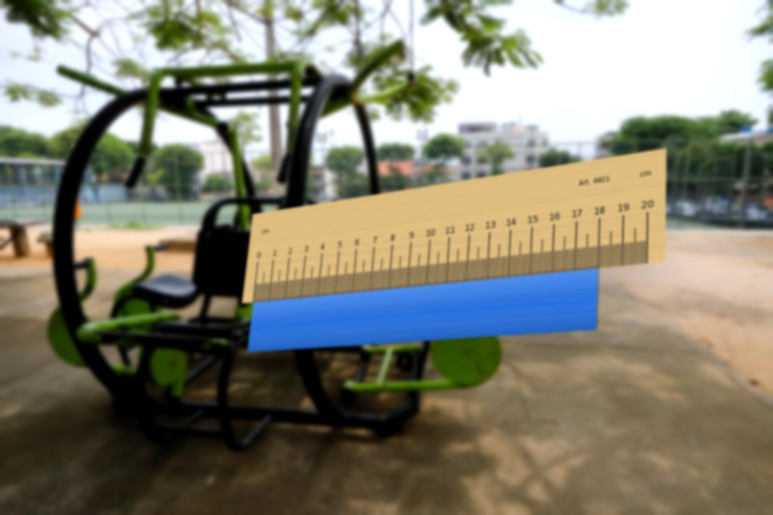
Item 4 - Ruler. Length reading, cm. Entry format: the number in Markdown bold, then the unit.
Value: **18** cm
